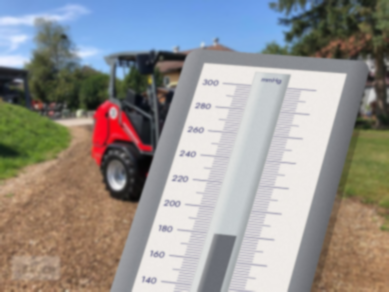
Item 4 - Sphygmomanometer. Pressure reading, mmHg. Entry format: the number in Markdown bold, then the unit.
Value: **180** mmHg
